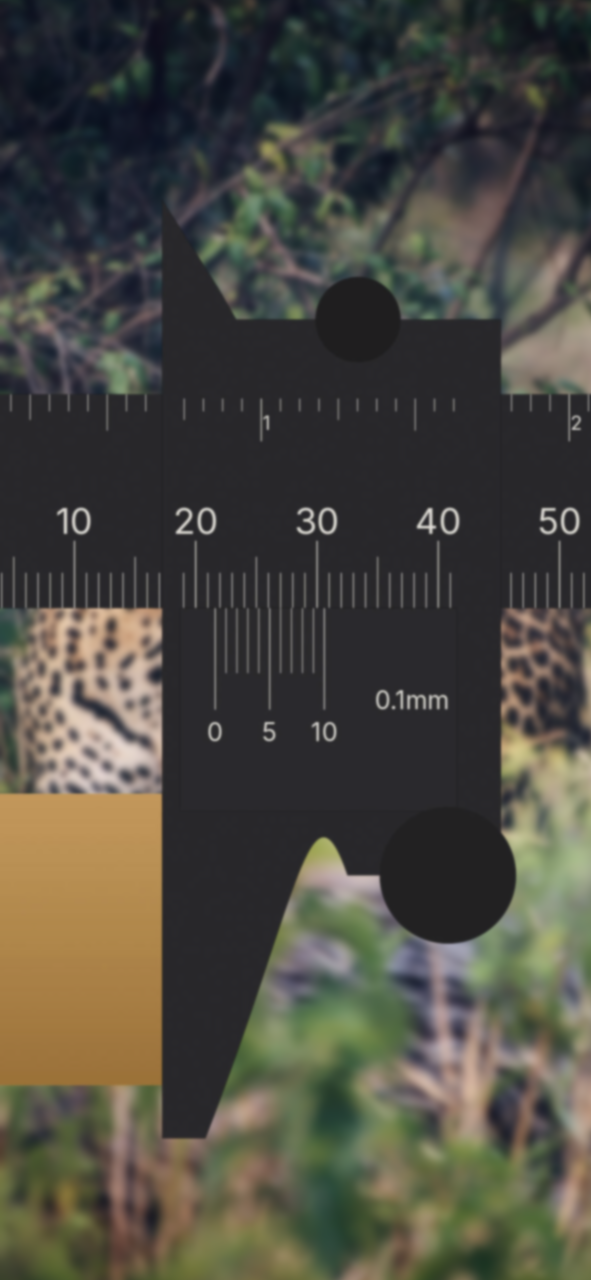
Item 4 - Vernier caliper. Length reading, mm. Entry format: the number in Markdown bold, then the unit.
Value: **21.6** mm
